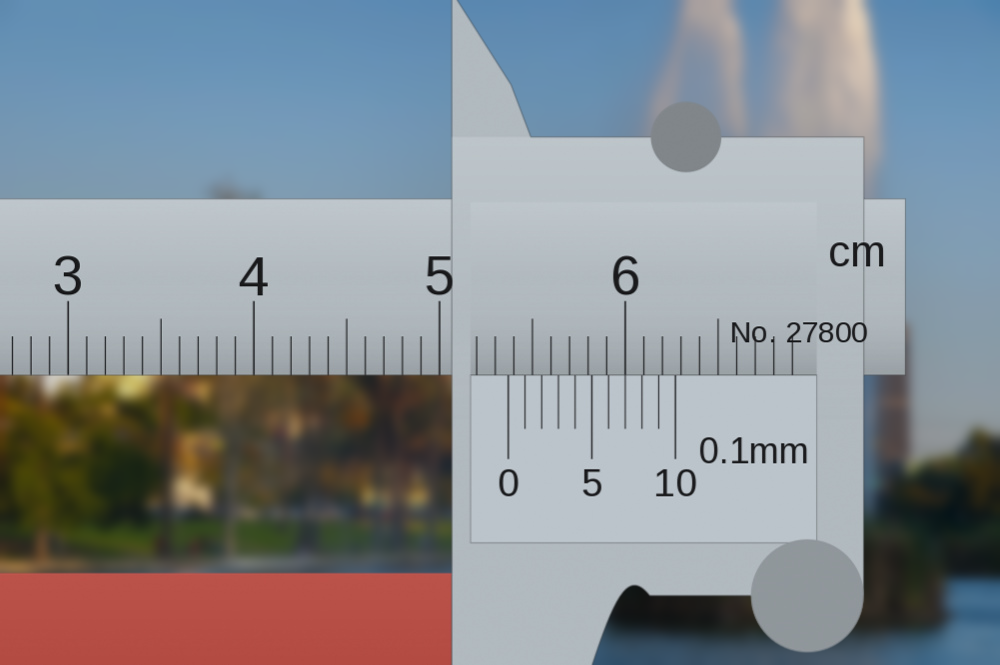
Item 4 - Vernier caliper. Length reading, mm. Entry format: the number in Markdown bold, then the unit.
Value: **53.7** mm
